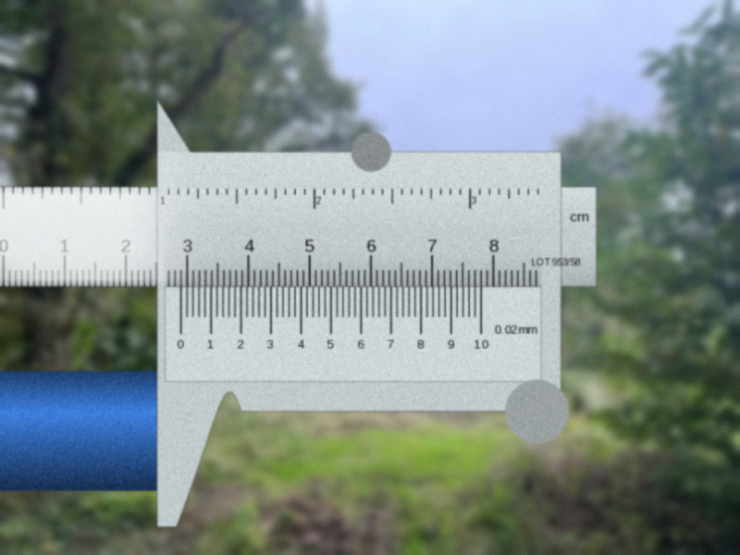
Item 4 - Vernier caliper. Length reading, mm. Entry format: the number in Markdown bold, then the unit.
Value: **29.0** mm
